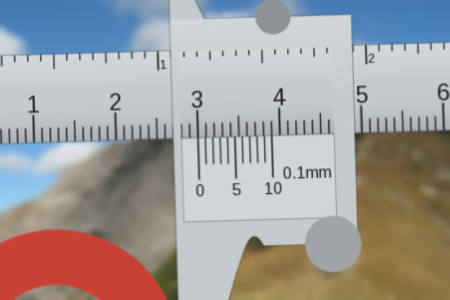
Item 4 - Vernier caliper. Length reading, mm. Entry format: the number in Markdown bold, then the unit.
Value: **30.0** mm
